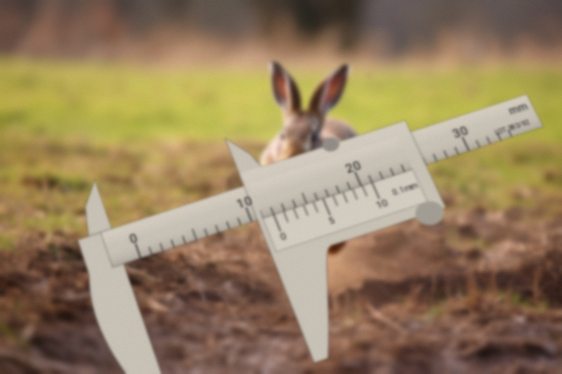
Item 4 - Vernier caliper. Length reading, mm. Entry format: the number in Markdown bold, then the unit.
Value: **12.0** mm
